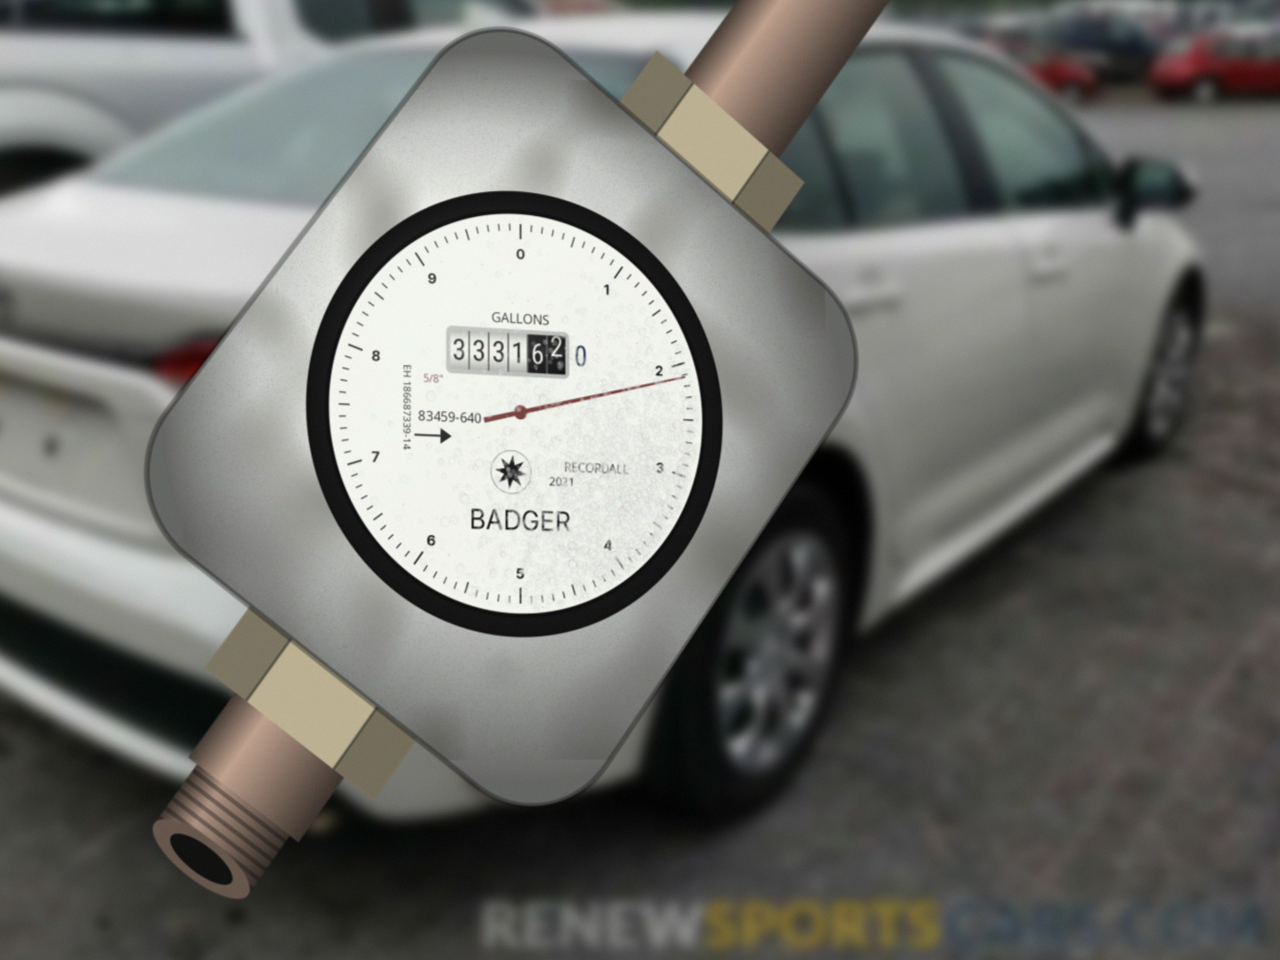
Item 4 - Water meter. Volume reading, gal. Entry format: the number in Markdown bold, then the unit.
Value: **3331622.1** gal
